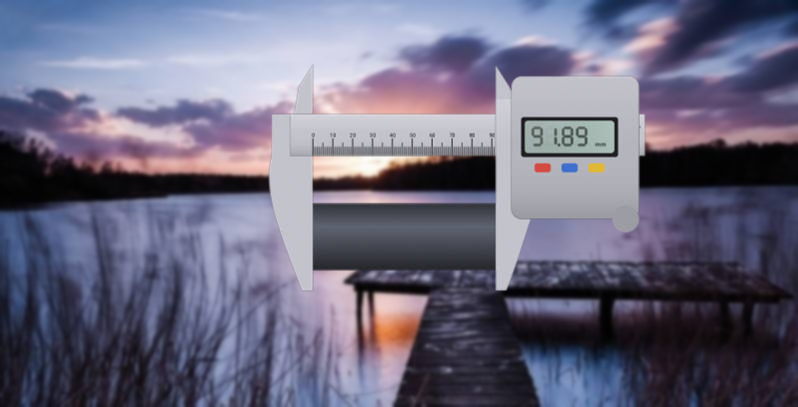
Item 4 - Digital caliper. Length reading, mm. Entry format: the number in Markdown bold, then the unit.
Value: **91.89** mm
